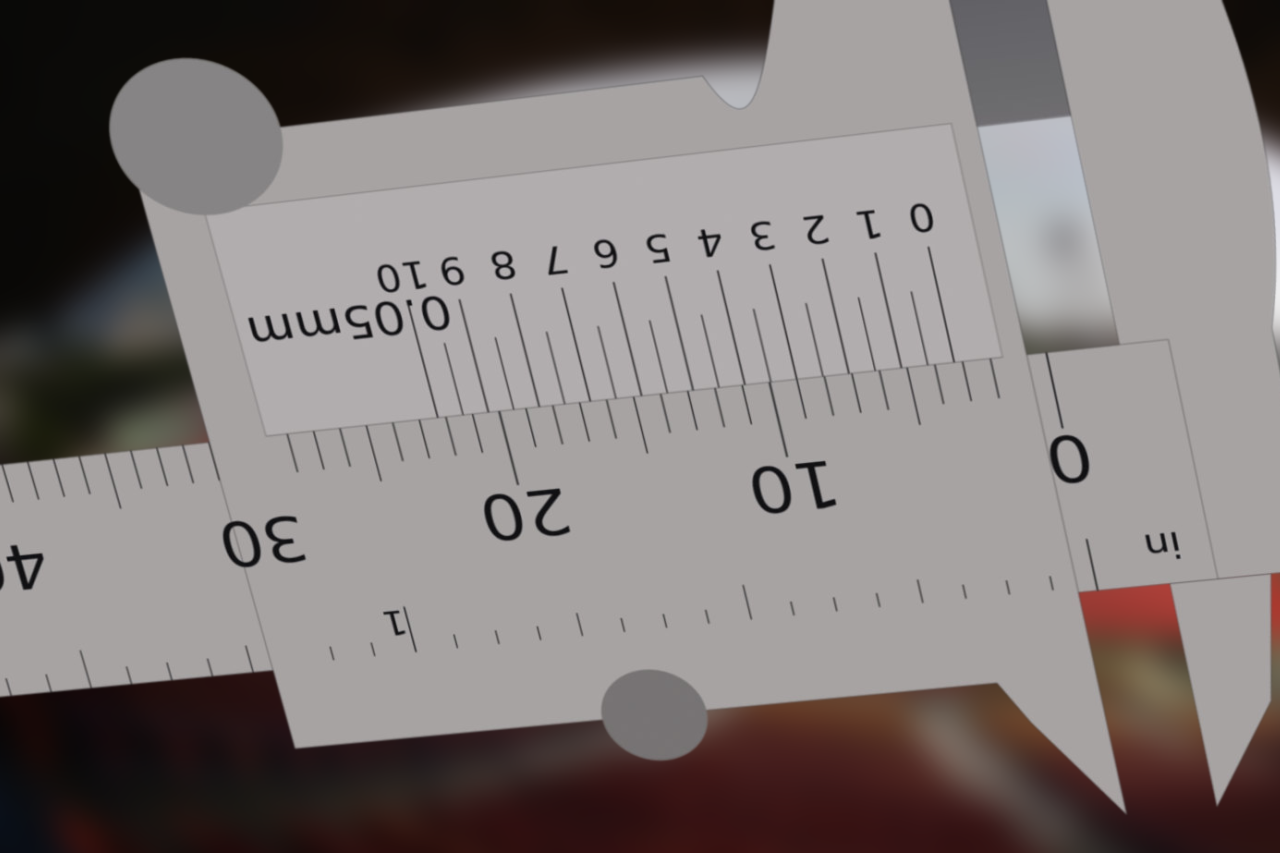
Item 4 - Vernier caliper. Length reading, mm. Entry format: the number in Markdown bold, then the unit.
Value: **3.30** mm
